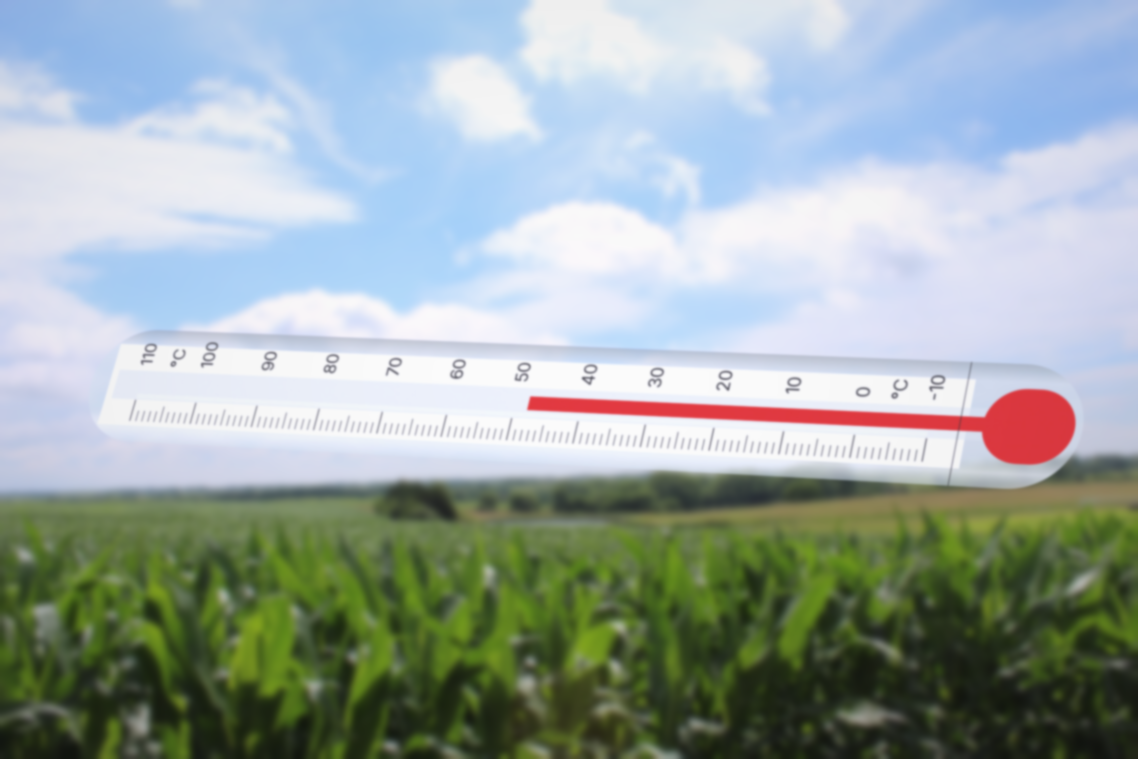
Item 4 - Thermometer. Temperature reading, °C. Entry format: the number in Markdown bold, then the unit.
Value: **48** °C
